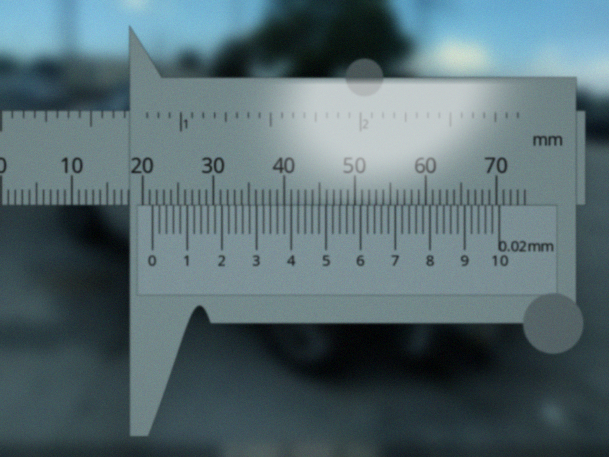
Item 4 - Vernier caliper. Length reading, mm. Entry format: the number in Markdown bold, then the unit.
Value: **21.4** mm
